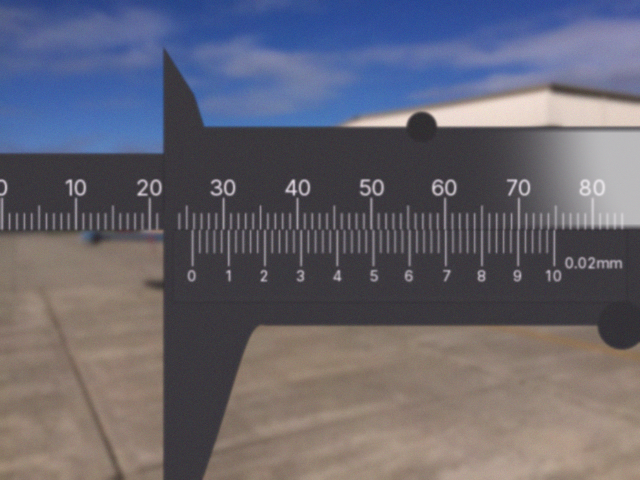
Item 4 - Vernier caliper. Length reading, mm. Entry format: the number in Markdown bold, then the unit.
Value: **25.8** mm
